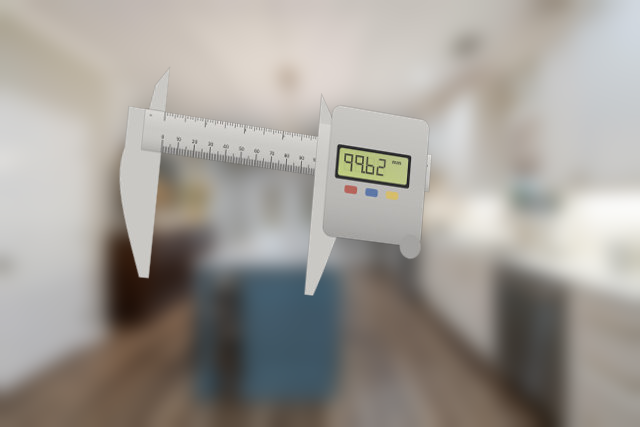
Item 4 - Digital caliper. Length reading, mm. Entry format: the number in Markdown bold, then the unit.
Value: **99.62** mm
